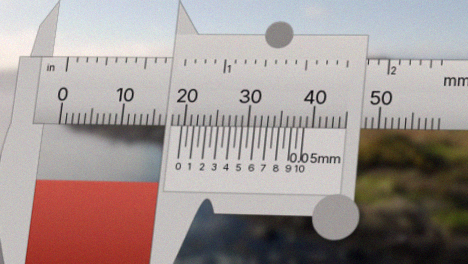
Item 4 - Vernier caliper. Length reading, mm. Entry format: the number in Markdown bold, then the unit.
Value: **19.6** mm
